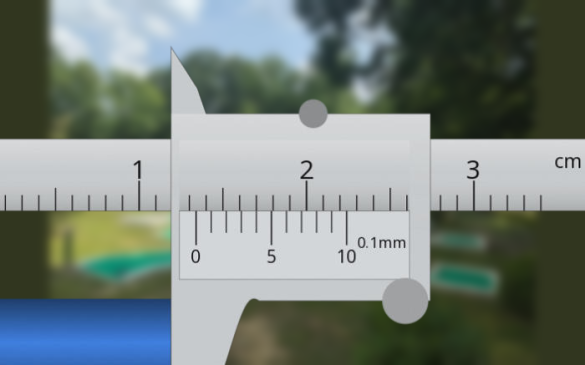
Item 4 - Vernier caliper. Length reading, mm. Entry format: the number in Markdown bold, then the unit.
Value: **13.4** mm
